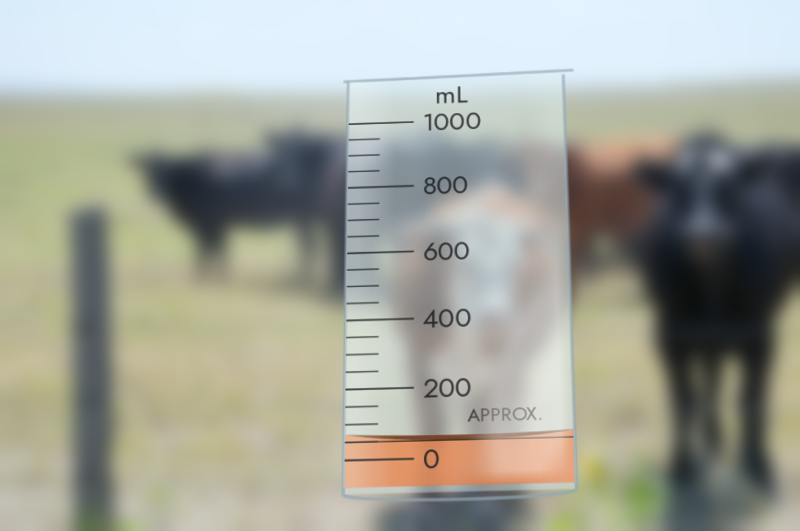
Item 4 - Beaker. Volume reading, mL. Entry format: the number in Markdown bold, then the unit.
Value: **50** mL
